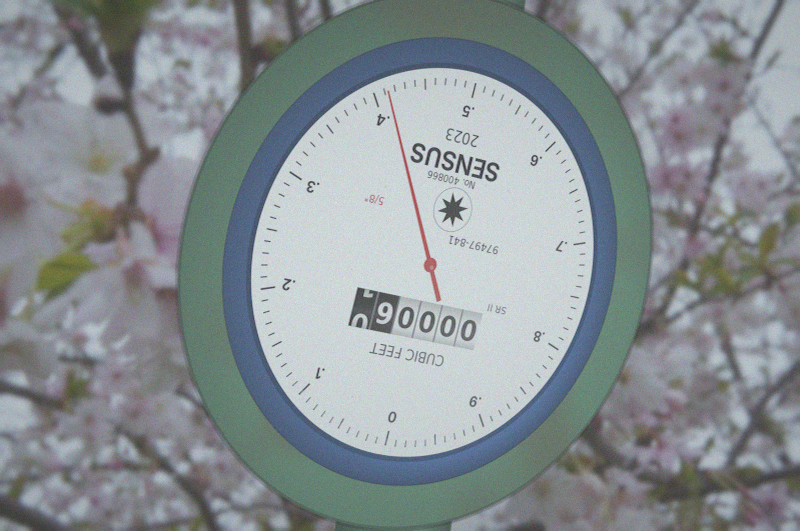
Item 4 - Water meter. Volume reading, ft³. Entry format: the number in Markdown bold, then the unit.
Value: **60.41** ft³
